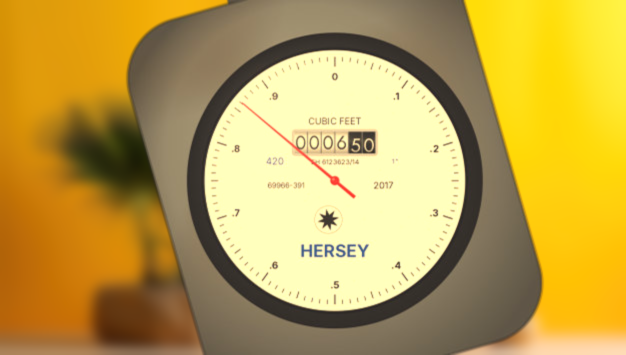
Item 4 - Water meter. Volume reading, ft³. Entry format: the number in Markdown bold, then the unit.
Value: **649.86** ft³
